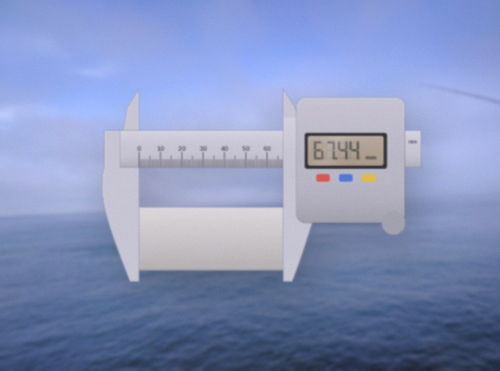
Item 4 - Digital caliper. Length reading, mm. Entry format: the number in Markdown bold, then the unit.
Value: **67.44** mm
